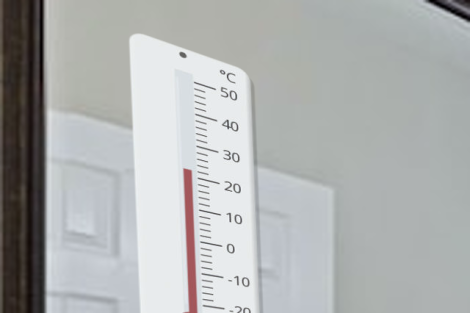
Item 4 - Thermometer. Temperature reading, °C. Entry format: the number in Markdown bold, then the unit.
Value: **22** °C
